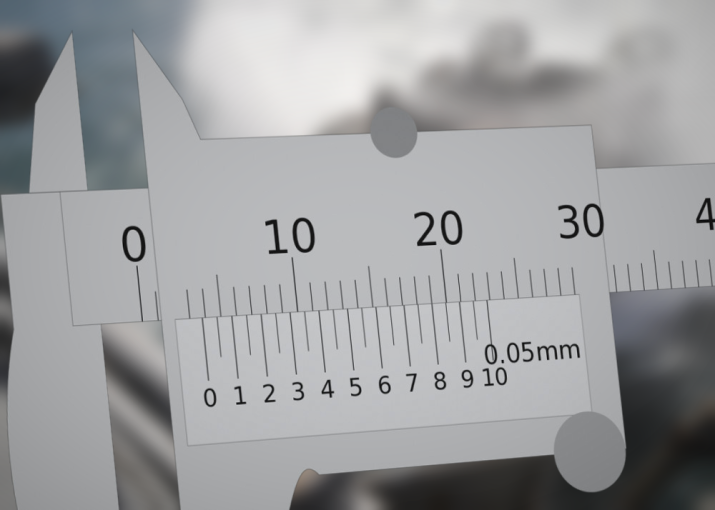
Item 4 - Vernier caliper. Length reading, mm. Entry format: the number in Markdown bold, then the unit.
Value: **3.8** mm
